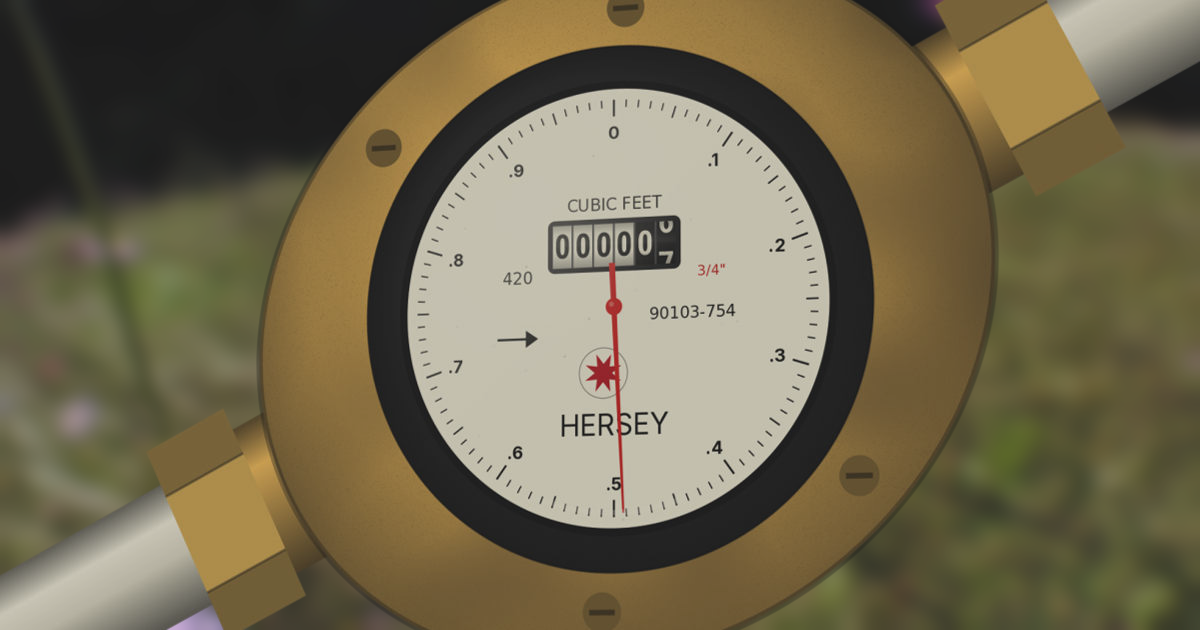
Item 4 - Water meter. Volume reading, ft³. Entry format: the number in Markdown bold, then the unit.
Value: **6.49** ft³
